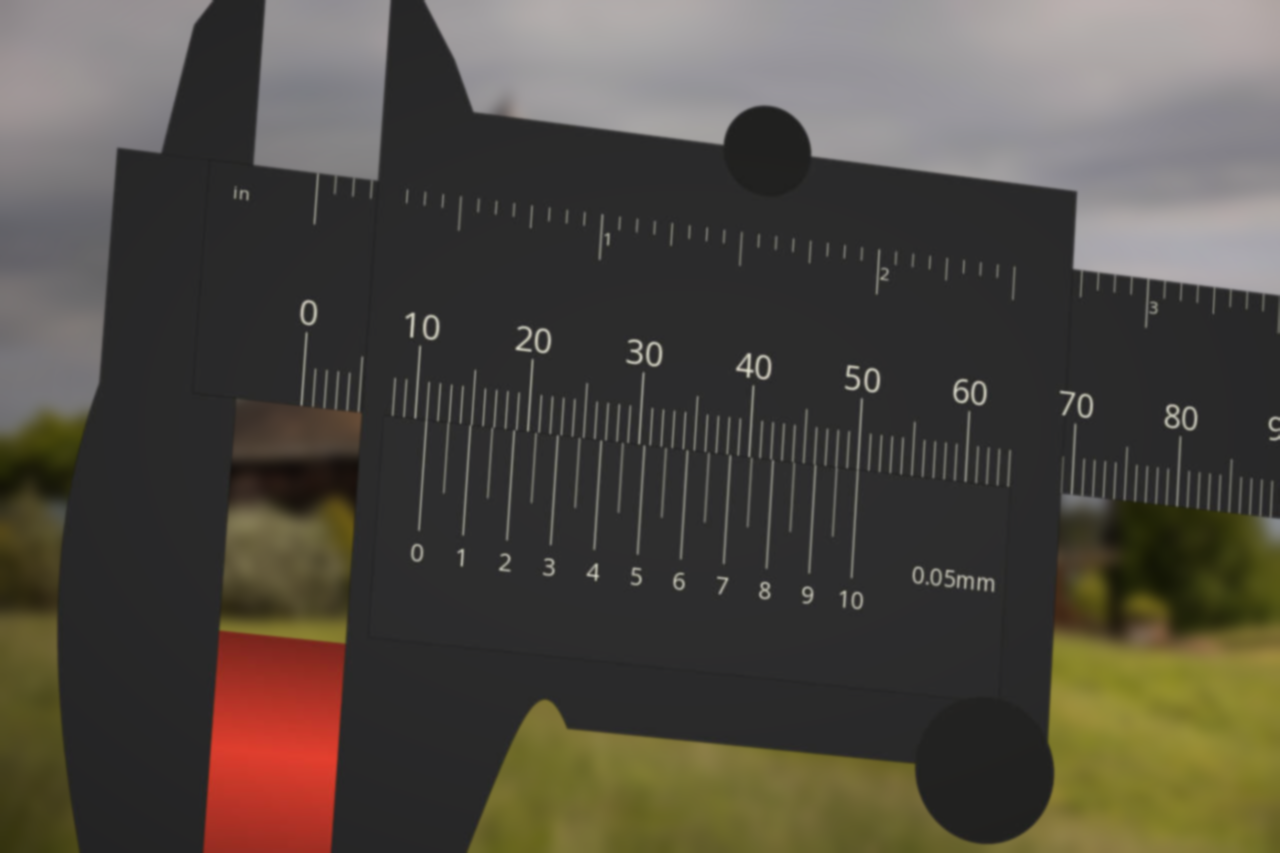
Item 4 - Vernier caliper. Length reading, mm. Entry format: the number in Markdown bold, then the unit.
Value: **11.0** mm
